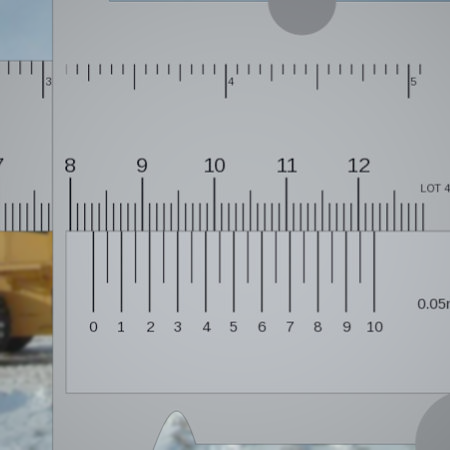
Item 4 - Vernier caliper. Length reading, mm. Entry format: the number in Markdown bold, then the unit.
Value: **83.2** mm
